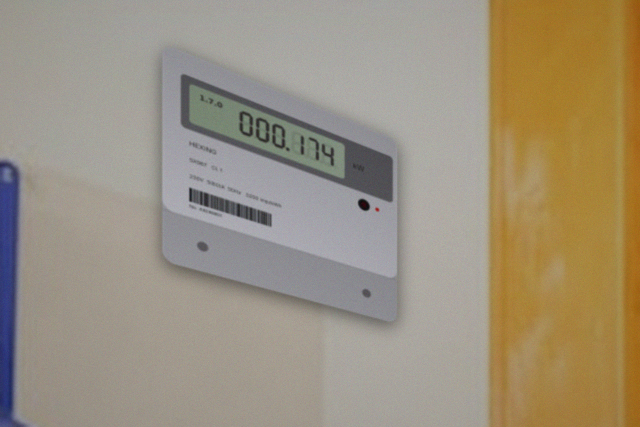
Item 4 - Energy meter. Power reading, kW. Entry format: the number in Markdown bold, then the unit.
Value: **0.174** kW
